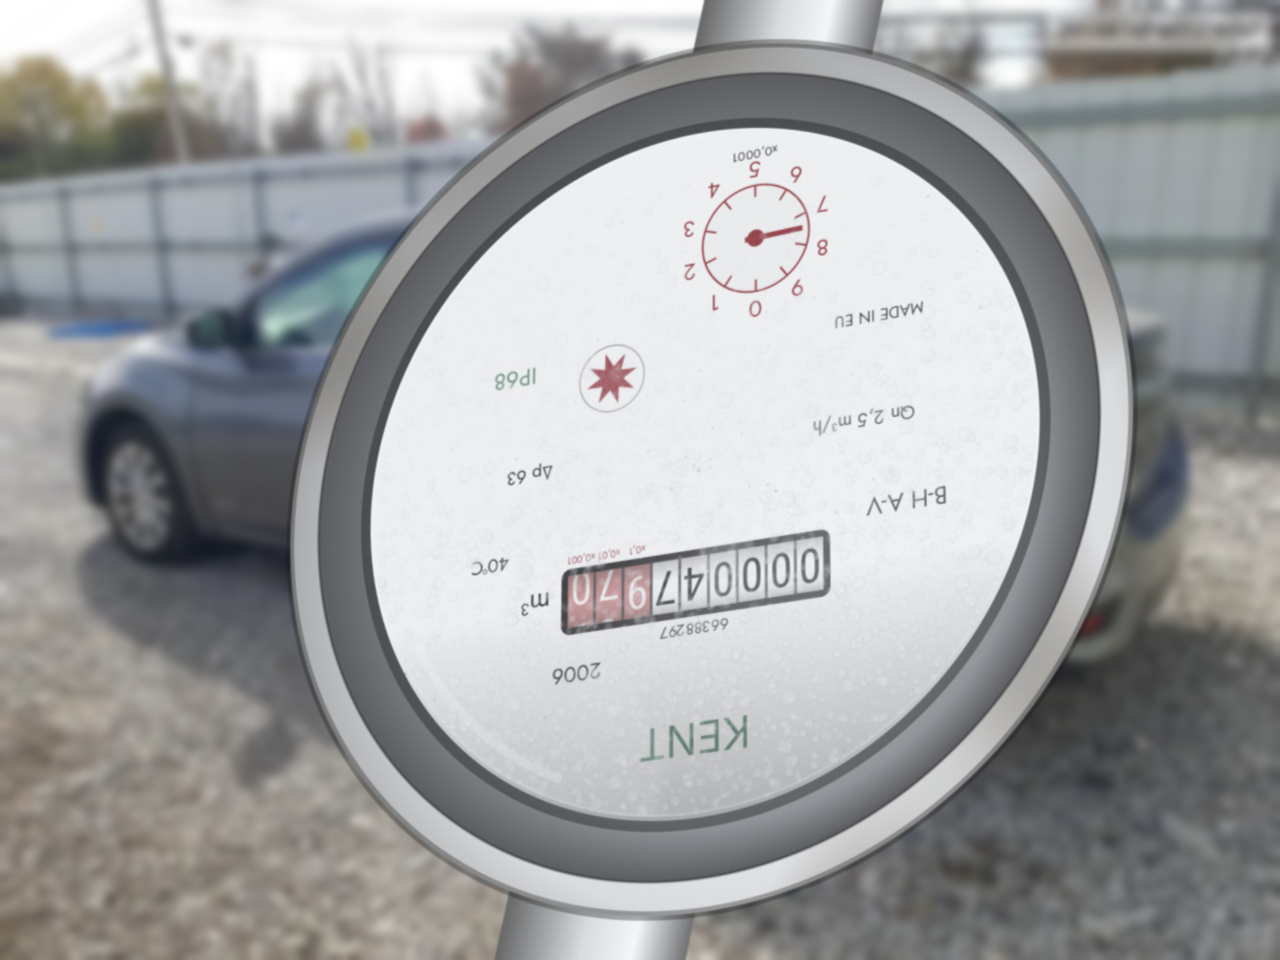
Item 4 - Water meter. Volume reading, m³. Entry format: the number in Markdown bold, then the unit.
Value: **47.9697** m³
